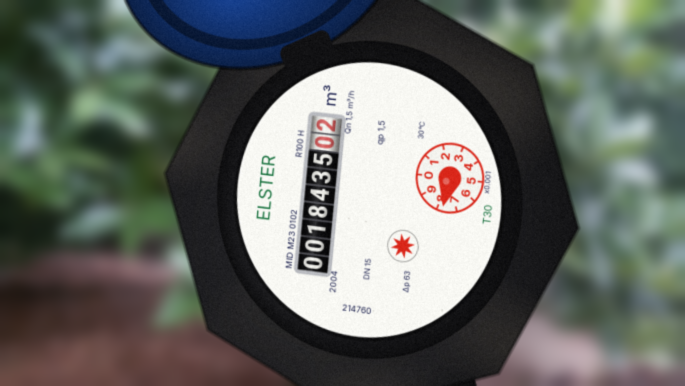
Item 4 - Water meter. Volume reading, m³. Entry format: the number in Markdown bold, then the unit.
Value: **18435.027** m³
